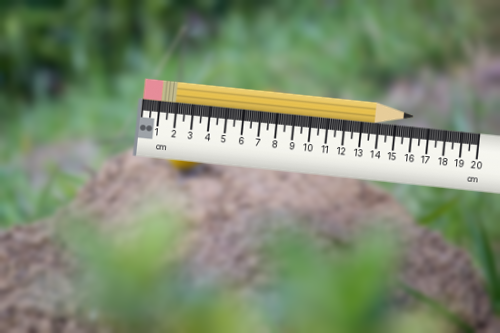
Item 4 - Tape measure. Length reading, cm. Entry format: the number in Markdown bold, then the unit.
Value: **16** cm
